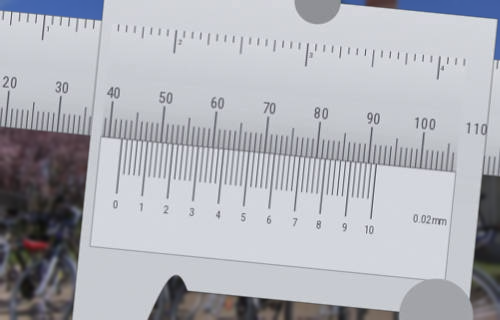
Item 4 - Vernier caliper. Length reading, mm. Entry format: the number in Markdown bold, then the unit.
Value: **42.5** mm
